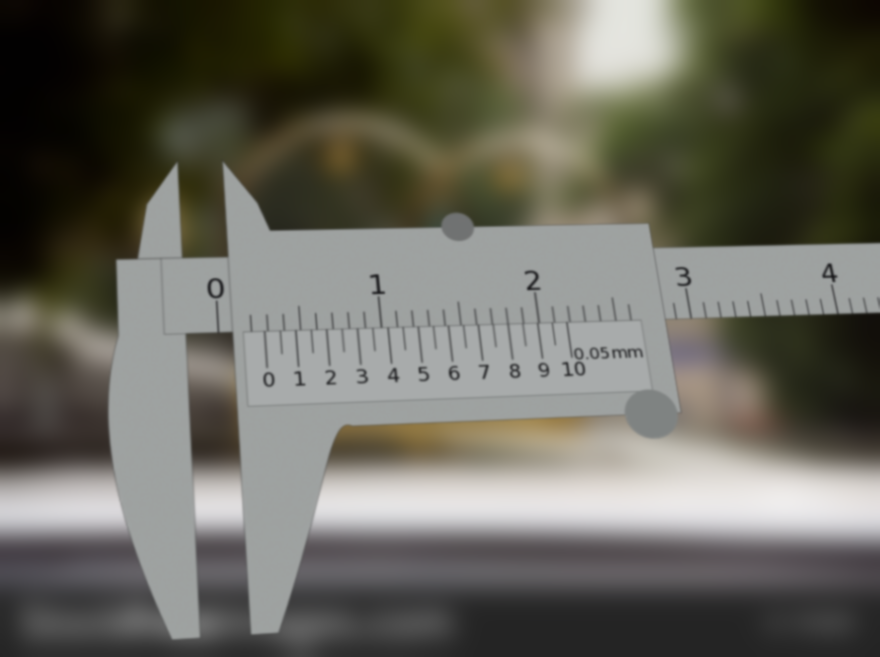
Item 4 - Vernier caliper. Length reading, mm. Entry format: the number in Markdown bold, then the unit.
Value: **2.8** mm
